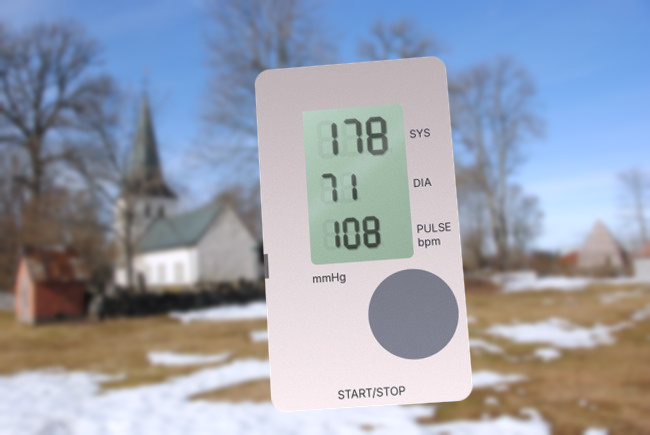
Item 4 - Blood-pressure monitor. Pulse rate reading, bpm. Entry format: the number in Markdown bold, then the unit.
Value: **108** bpm
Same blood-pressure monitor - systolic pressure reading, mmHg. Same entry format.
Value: **178** mmHg
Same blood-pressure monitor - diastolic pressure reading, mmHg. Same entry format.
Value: **71** mmHg
